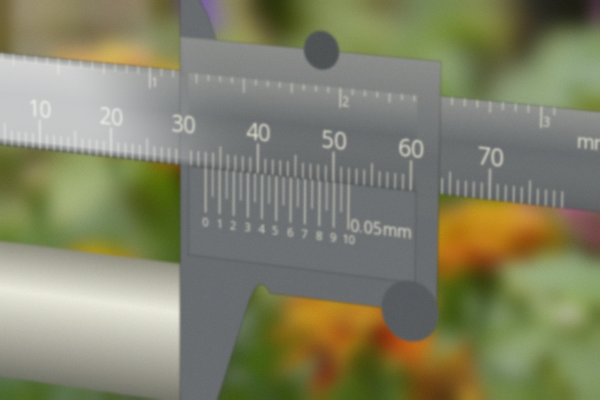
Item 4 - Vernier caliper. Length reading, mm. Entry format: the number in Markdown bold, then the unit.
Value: **33.0** mm
